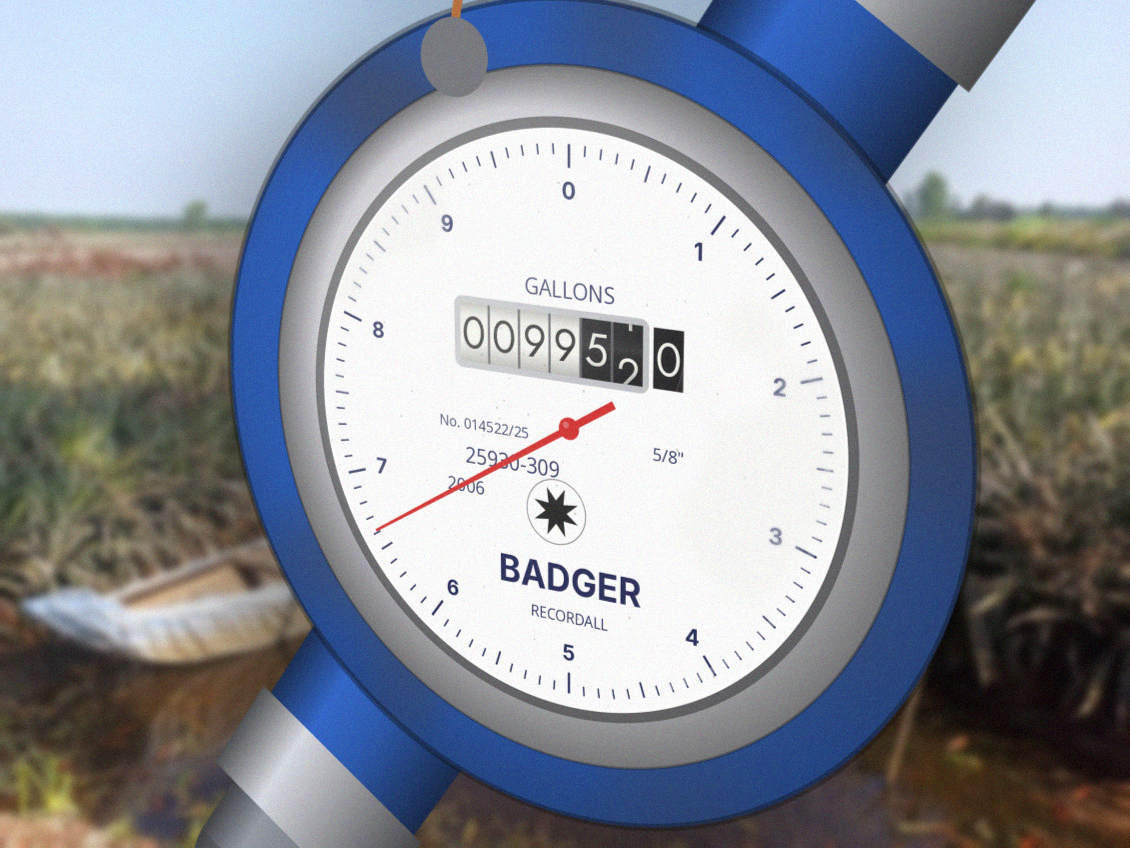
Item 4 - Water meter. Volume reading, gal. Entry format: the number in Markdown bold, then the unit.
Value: **99516.6** gal
